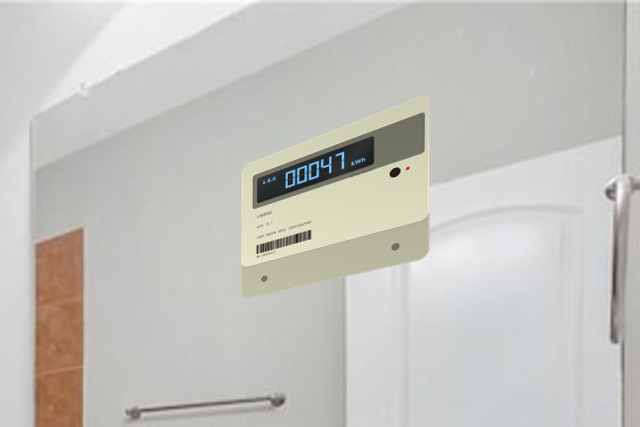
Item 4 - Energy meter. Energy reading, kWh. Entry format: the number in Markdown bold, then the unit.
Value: **47** kWh
